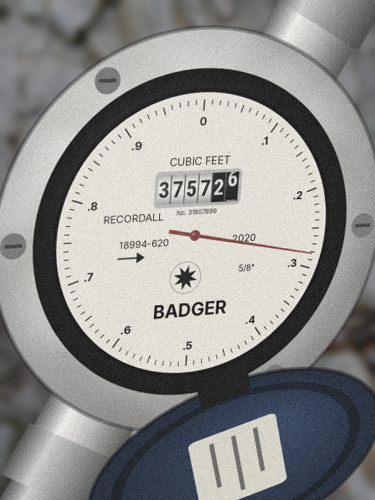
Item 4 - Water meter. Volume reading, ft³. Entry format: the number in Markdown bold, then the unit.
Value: **375726.28** ft³
